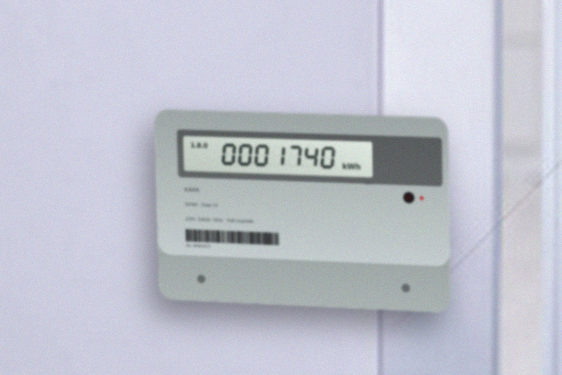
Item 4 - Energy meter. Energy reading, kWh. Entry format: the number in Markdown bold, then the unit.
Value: **1740** kWh
